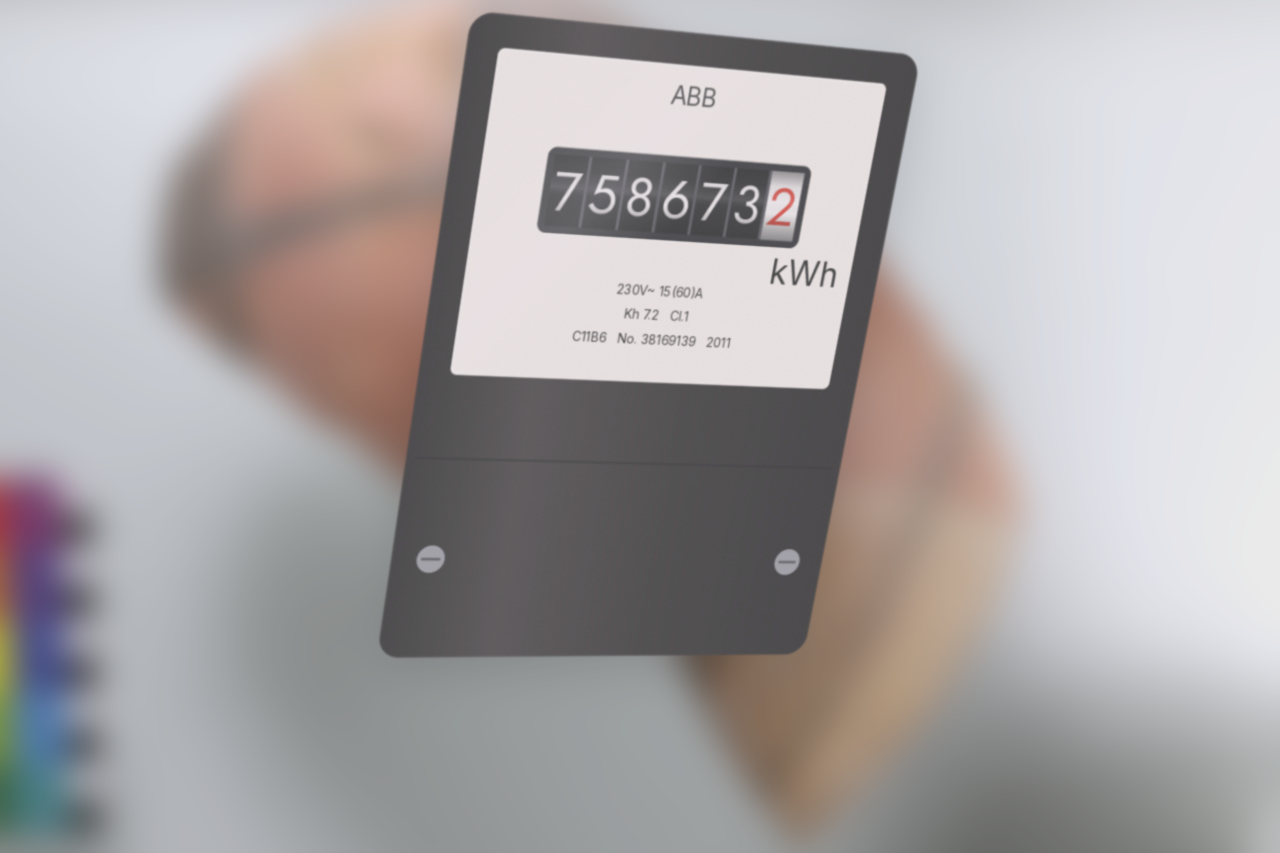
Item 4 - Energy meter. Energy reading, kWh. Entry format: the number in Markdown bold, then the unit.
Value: **758673.2** kWh
